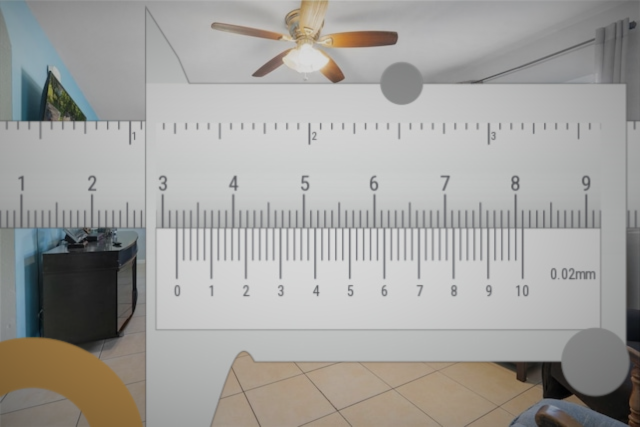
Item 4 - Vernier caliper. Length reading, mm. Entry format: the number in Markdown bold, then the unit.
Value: **32.0** mm
